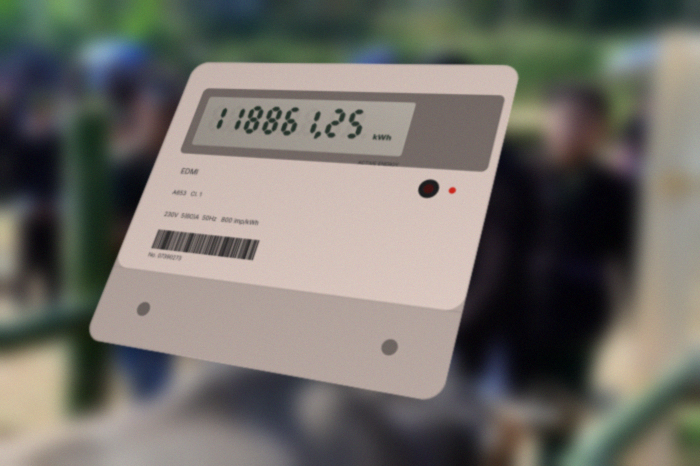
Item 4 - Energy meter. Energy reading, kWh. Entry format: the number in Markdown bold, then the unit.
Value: **118861.25** kWh
